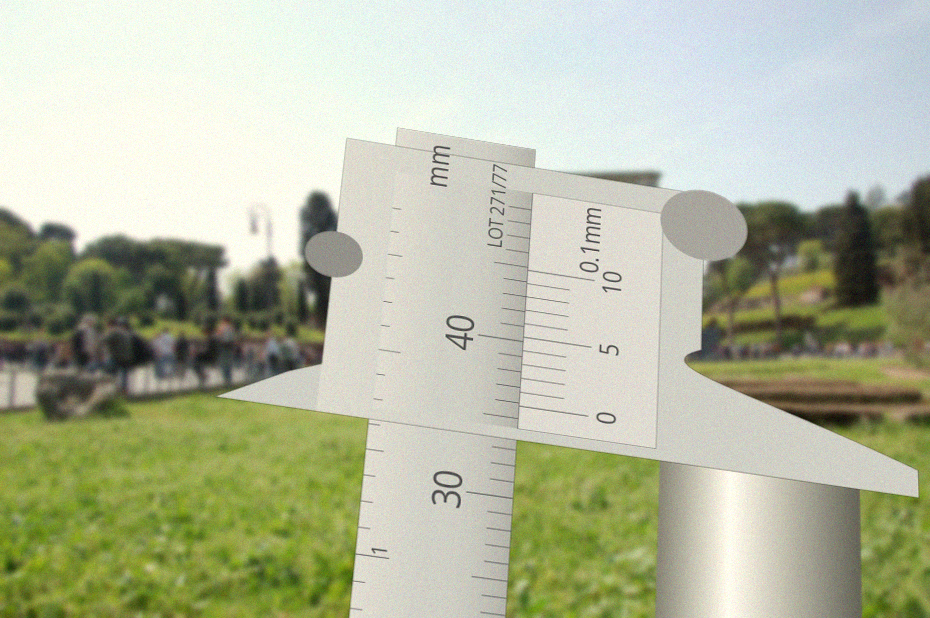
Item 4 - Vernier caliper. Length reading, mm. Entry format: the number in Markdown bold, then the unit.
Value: **35.8** mm
